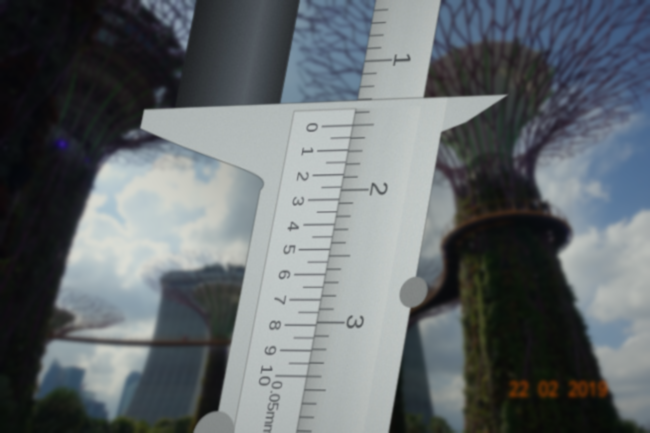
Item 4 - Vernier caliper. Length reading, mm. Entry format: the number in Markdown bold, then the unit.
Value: **15.0** mm
